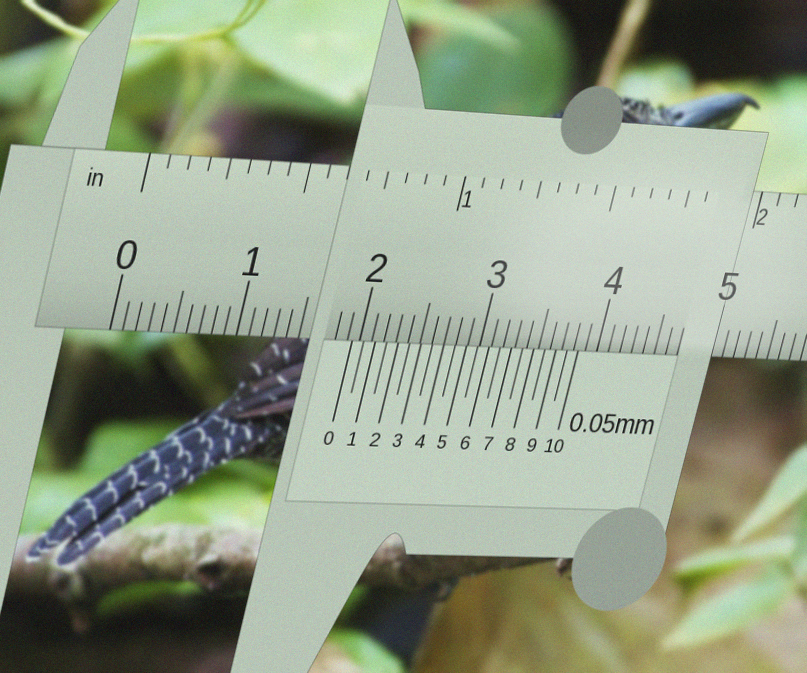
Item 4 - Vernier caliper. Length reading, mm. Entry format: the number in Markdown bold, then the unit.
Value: **19.4** mm
